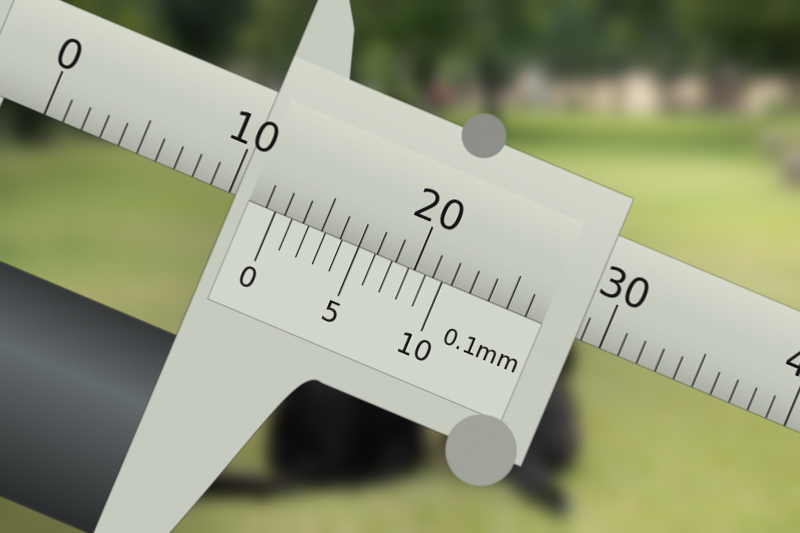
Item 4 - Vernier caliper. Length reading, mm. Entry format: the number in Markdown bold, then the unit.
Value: **12.5** mm
